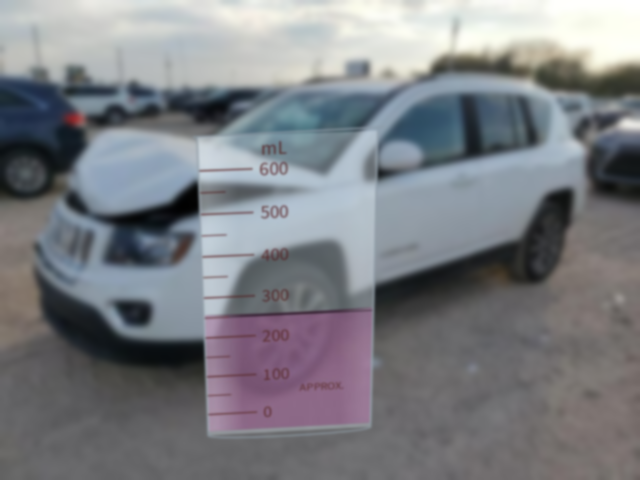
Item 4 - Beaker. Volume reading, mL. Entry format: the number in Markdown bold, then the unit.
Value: **250** mL
